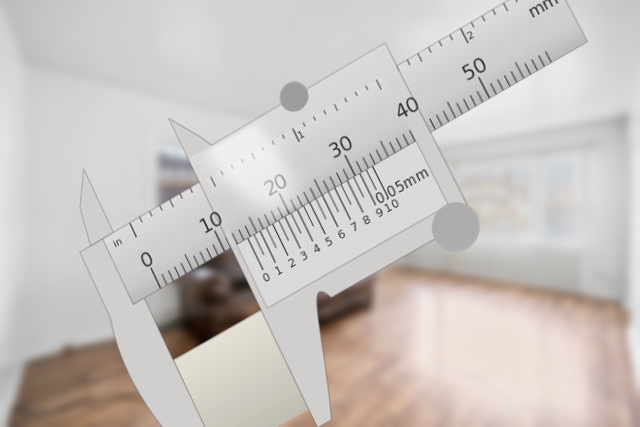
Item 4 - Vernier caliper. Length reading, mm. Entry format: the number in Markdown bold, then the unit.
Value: **13.6** mm
